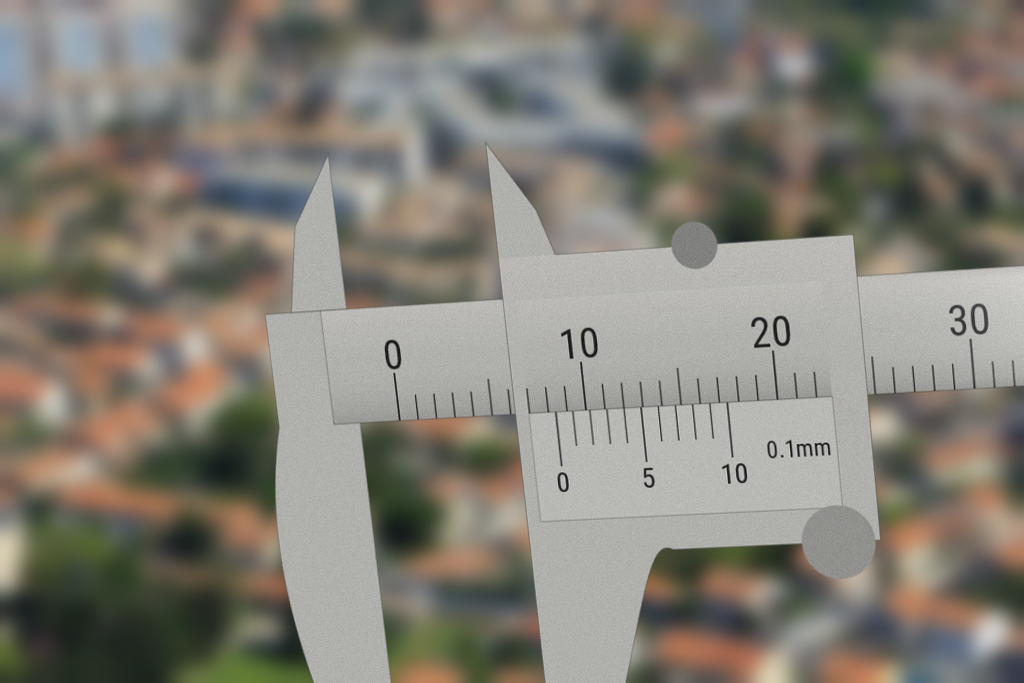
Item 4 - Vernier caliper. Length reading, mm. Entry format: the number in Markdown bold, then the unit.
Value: **8.4** mm
